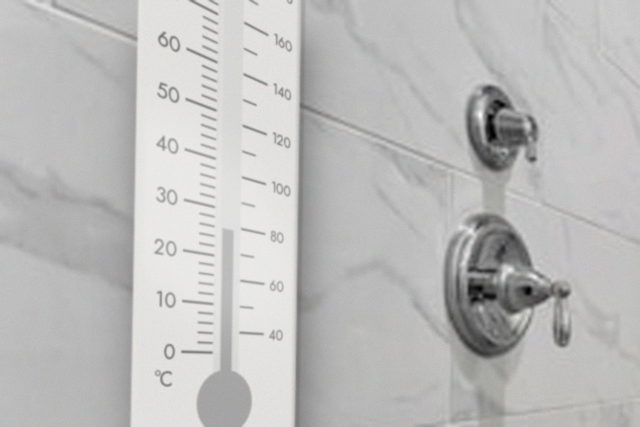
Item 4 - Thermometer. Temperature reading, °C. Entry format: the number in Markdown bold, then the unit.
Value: **26** °C
